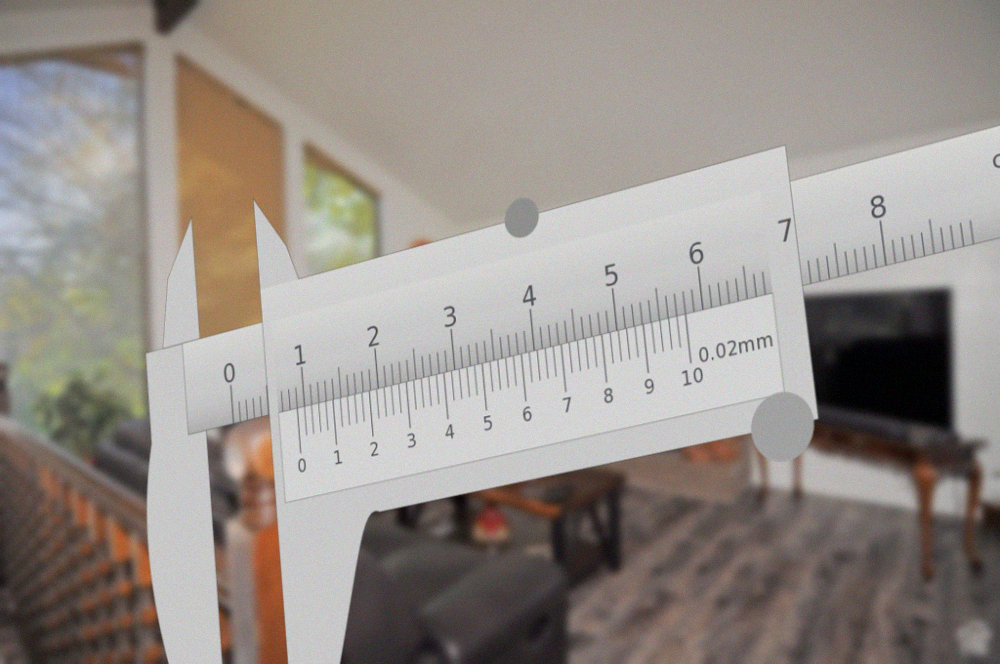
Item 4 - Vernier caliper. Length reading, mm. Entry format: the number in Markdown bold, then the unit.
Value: **9.0** mm
